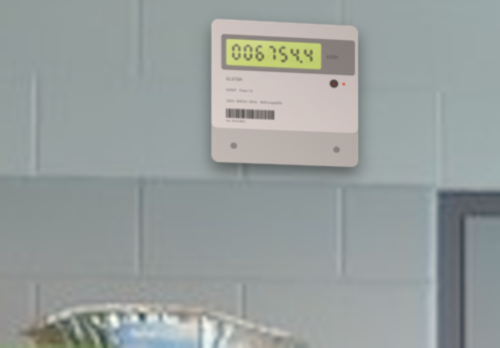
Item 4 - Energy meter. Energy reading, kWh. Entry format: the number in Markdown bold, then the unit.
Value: **6754.4** kWh
